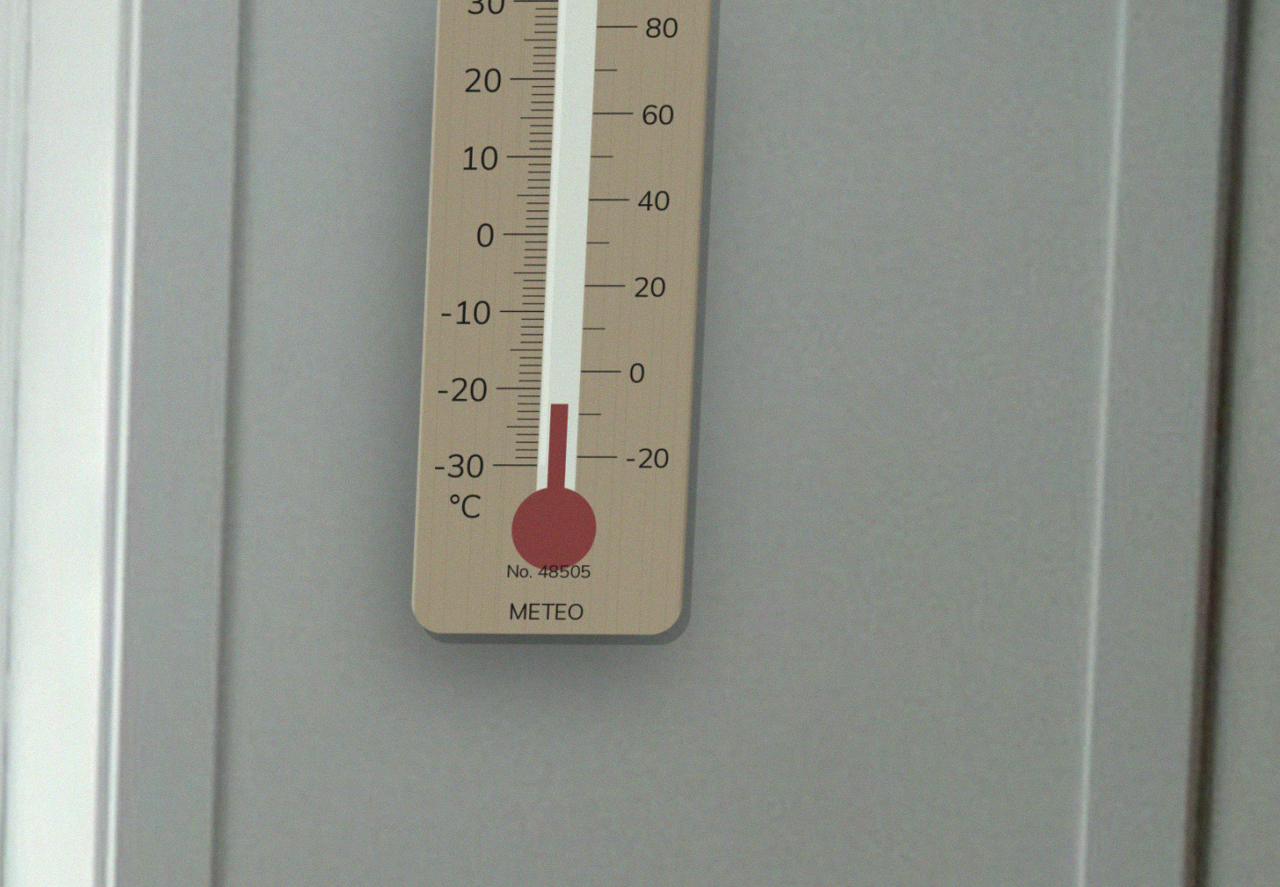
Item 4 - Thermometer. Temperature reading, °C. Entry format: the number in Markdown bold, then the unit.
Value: **-22** °C
